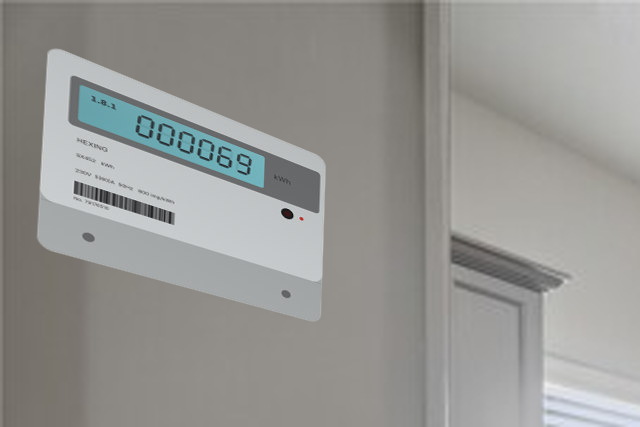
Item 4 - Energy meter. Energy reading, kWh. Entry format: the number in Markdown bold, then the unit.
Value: **69** kWh
